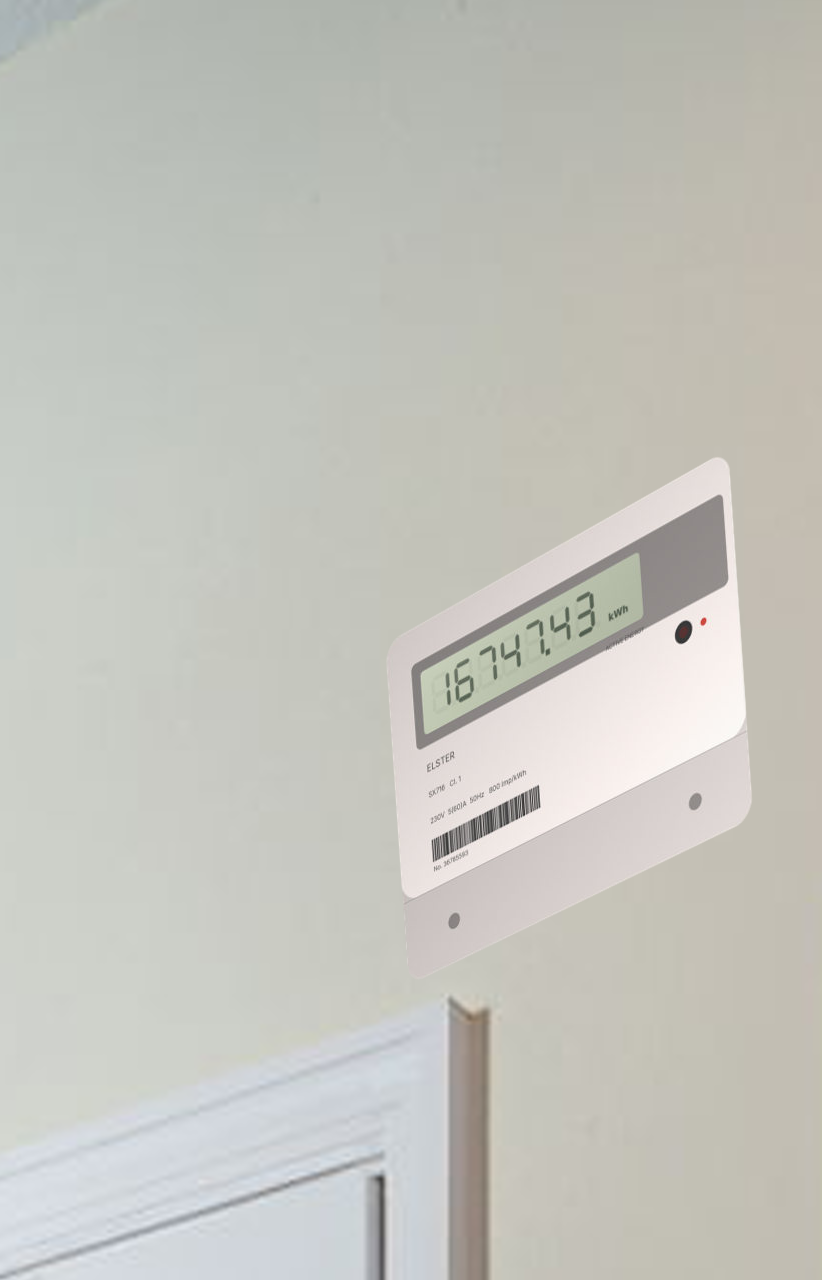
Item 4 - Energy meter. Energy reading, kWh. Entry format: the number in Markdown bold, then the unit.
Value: **16747.43** kWh
